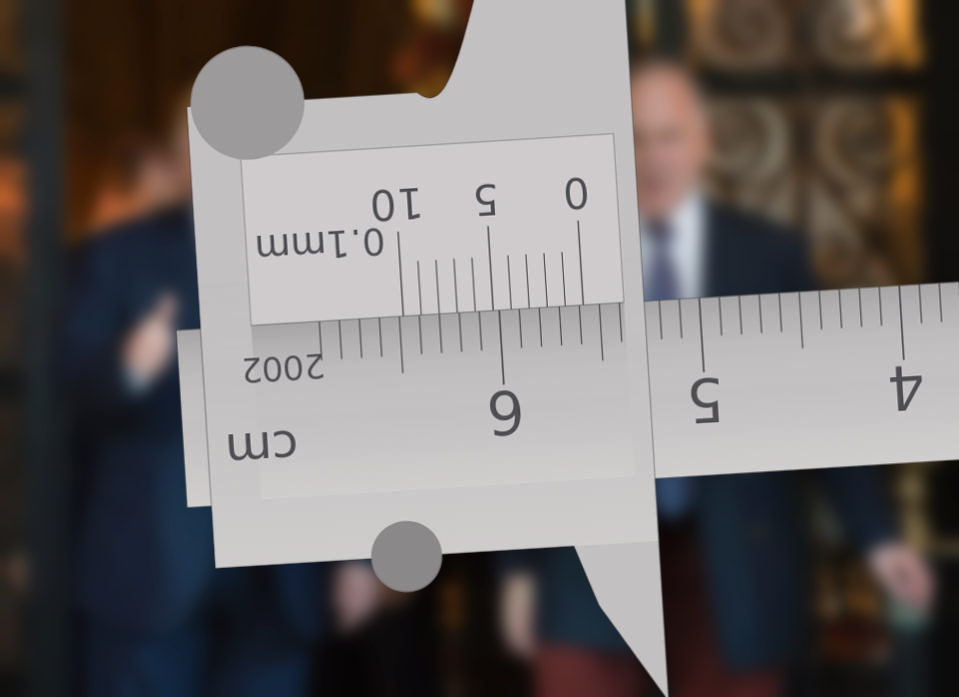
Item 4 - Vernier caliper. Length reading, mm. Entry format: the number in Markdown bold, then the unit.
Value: **55.8** mm
